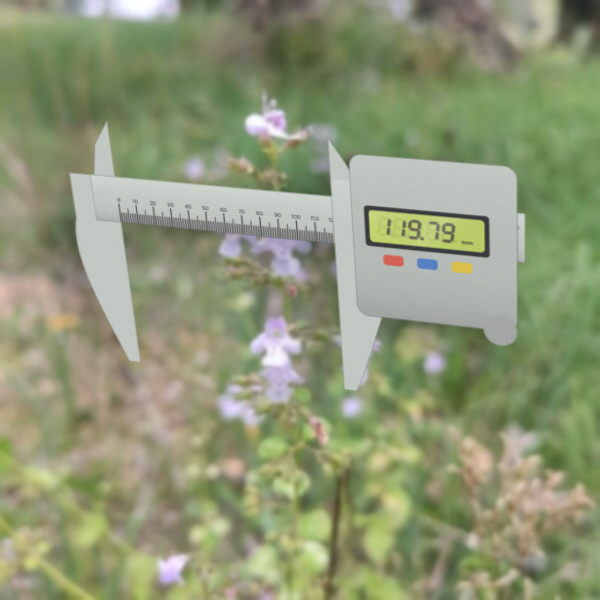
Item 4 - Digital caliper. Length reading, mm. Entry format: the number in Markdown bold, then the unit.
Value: **119.79** mm
